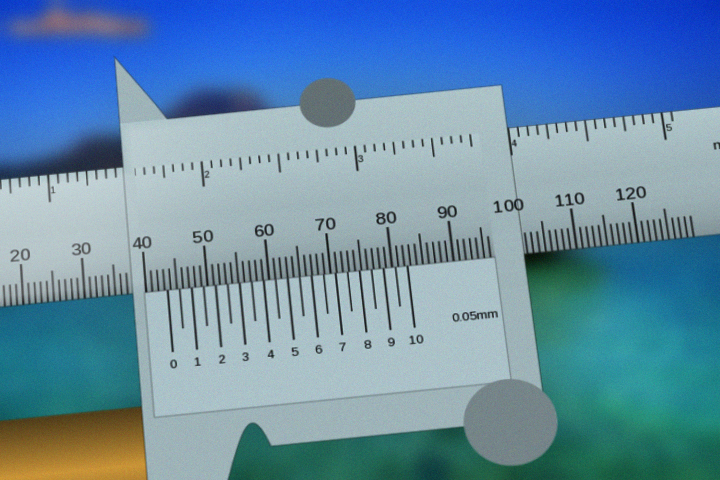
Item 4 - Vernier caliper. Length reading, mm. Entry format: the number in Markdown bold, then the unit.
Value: **43.5** mm
